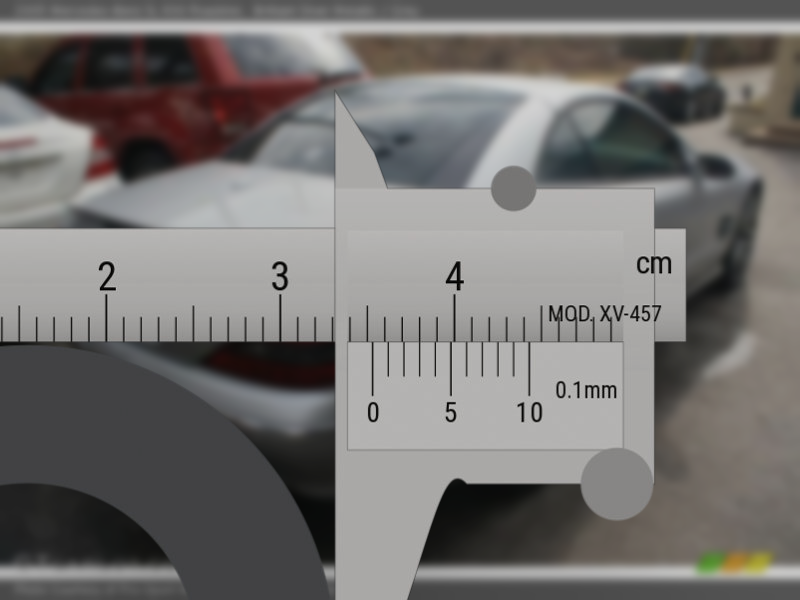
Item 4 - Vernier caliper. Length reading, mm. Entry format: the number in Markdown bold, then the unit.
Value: **35.3** mm
